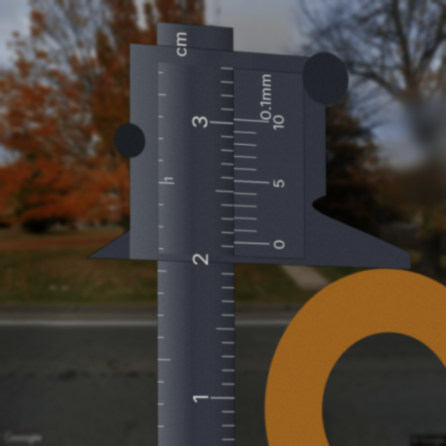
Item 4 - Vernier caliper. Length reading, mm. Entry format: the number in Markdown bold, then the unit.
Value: **21.3** mm
